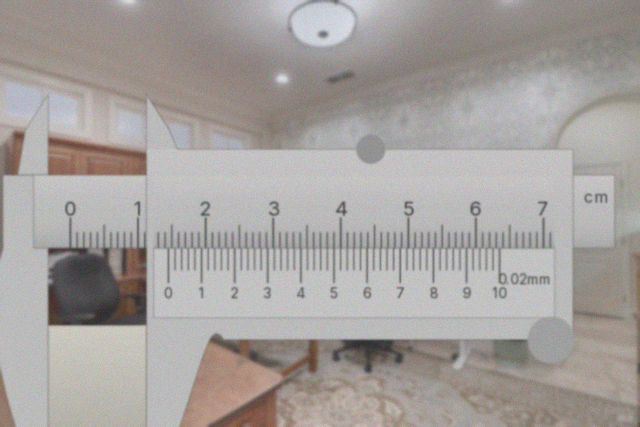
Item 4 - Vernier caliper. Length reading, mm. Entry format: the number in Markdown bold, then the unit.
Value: **14.5** mm
